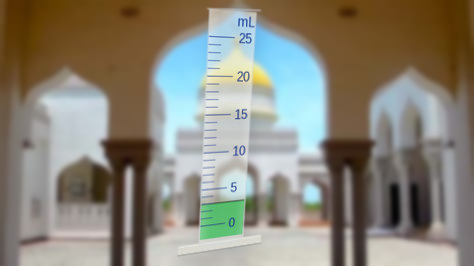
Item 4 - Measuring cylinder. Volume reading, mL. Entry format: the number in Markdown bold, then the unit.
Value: **3** mL
